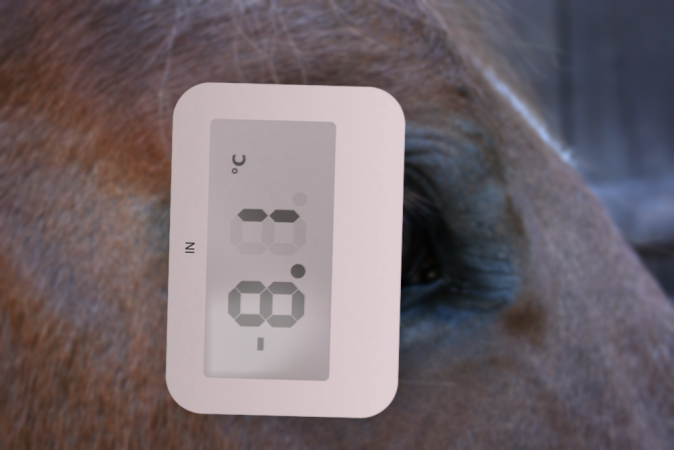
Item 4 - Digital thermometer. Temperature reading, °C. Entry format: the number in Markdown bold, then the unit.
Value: **-8.1** °C
